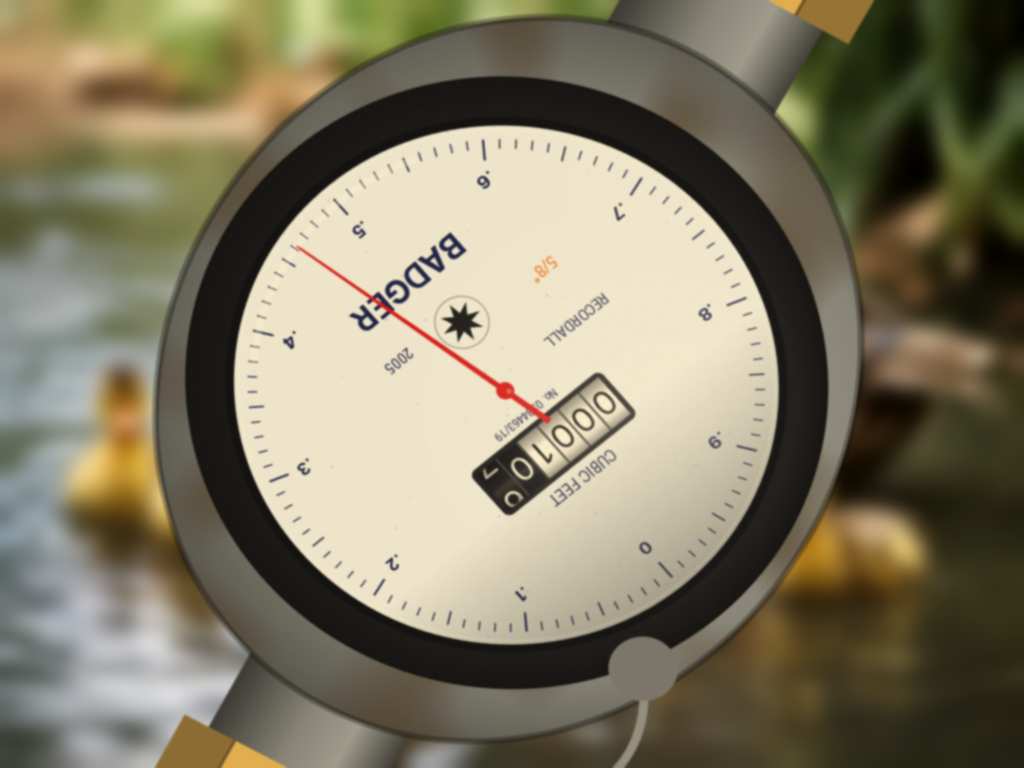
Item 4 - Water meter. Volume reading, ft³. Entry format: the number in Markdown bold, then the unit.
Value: **106.46** ft³
